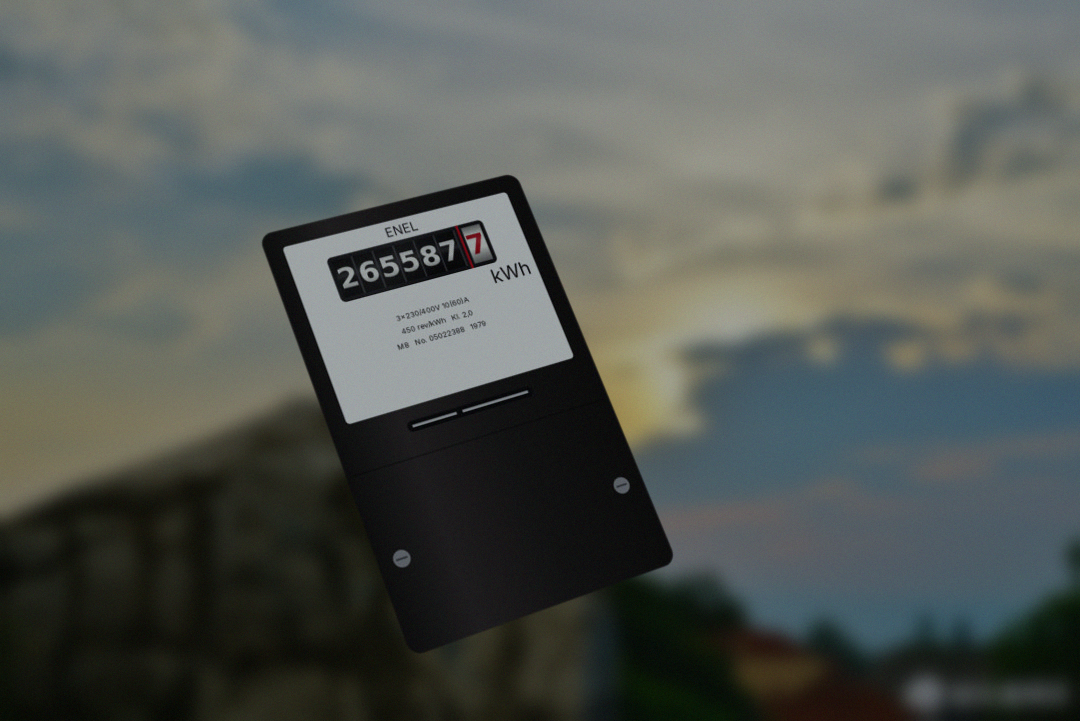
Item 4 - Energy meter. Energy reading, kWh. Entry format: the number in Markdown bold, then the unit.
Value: **265587.7** kWh
